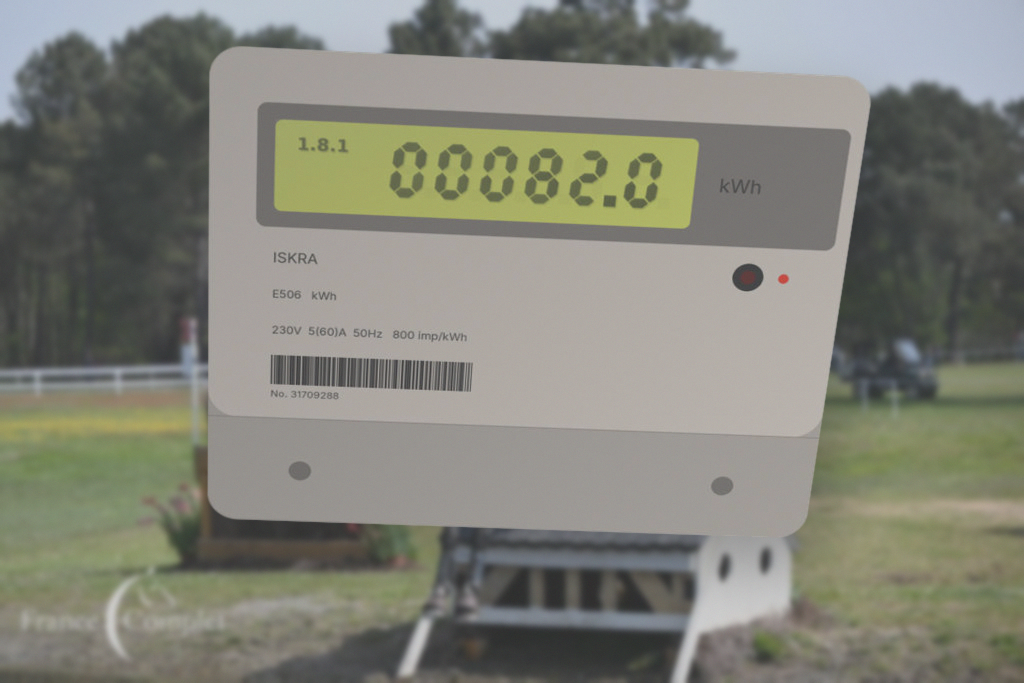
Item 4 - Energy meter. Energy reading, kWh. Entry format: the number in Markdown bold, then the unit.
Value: **82.0** kWh
